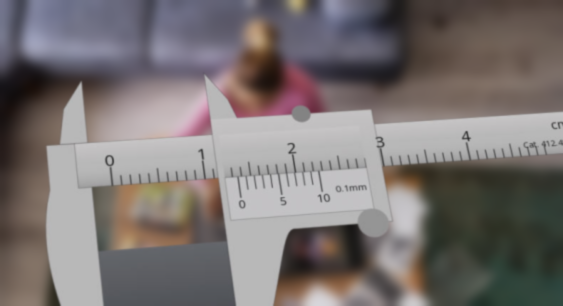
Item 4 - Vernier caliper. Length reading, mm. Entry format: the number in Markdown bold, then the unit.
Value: **13.6** mm
